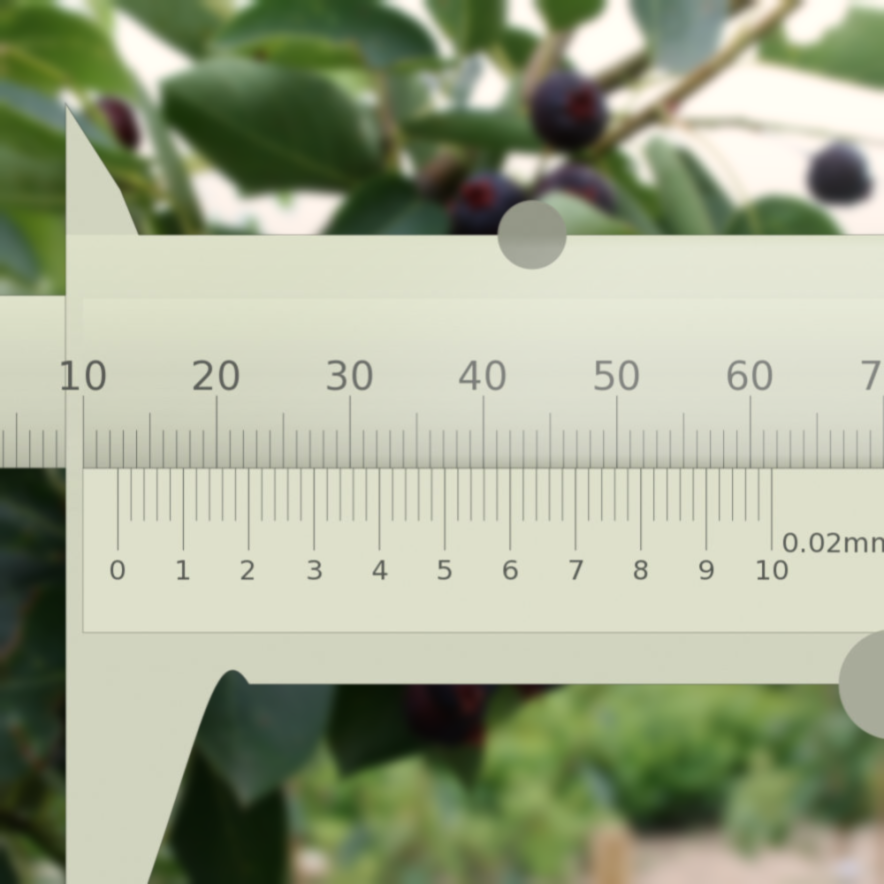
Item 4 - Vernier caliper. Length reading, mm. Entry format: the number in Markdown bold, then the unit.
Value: **12.6** mm
